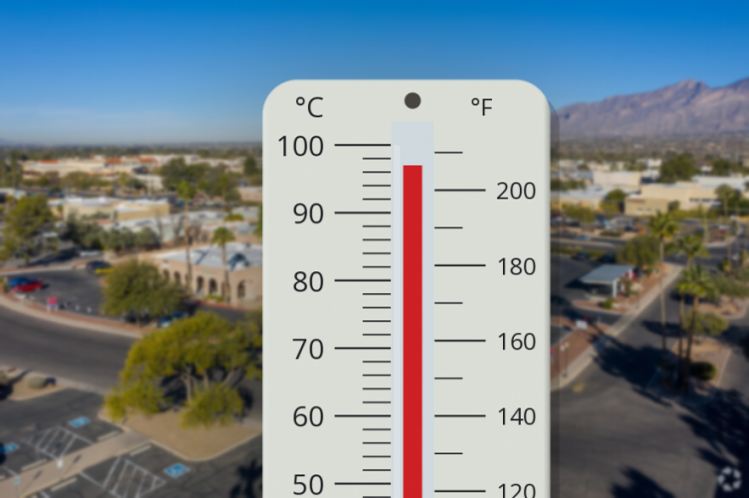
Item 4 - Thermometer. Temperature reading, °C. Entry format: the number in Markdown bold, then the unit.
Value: **97** °C
